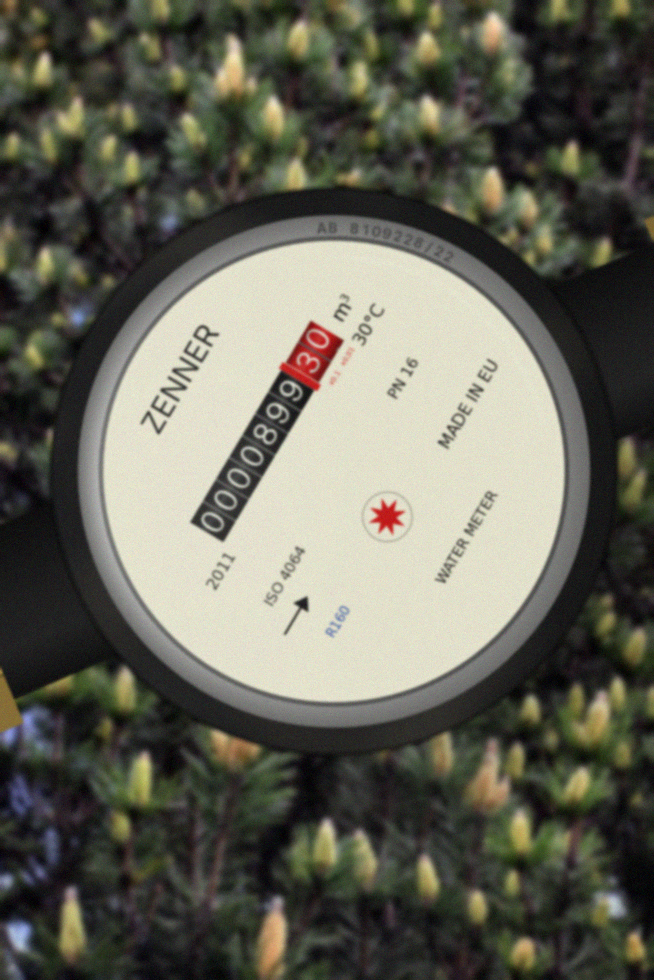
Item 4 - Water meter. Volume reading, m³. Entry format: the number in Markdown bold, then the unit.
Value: **899.30** m³
